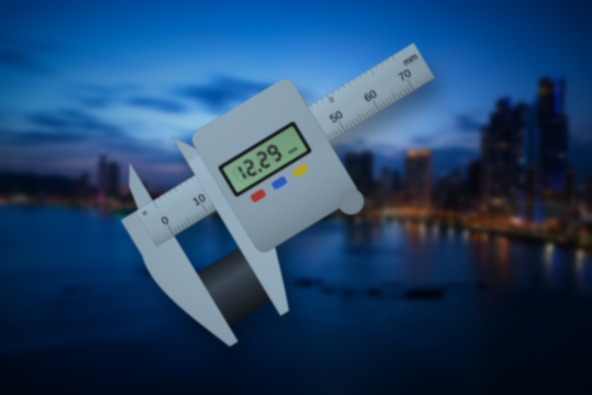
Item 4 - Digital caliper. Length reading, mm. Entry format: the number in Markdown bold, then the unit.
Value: **12.29** mm
